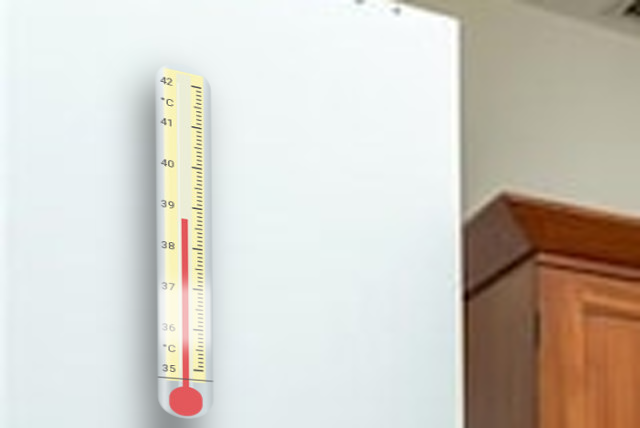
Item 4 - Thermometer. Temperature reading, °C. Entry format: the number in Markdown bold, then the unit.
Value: **38.7** °C
